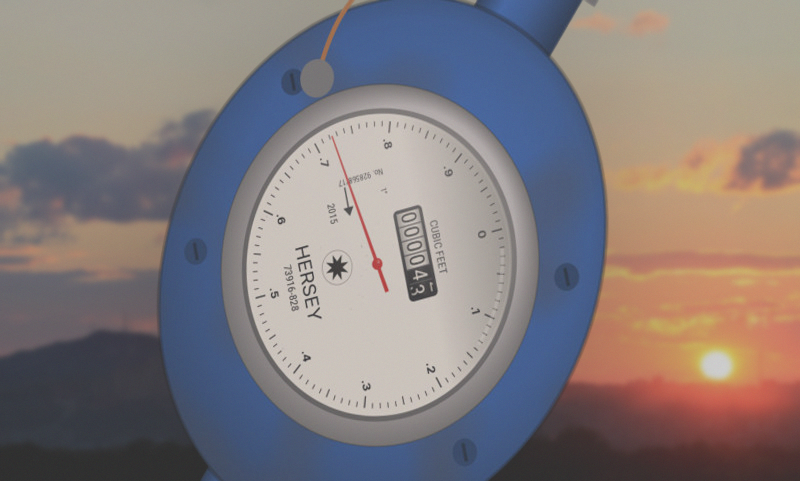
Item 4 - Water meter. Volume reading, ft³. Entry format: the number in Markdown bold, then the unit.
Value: **42.72** ft³
